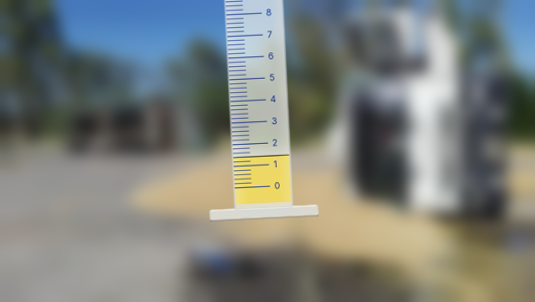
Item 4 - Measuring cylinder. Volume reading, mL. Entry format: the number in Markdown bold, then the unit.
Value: **1.4** mL
